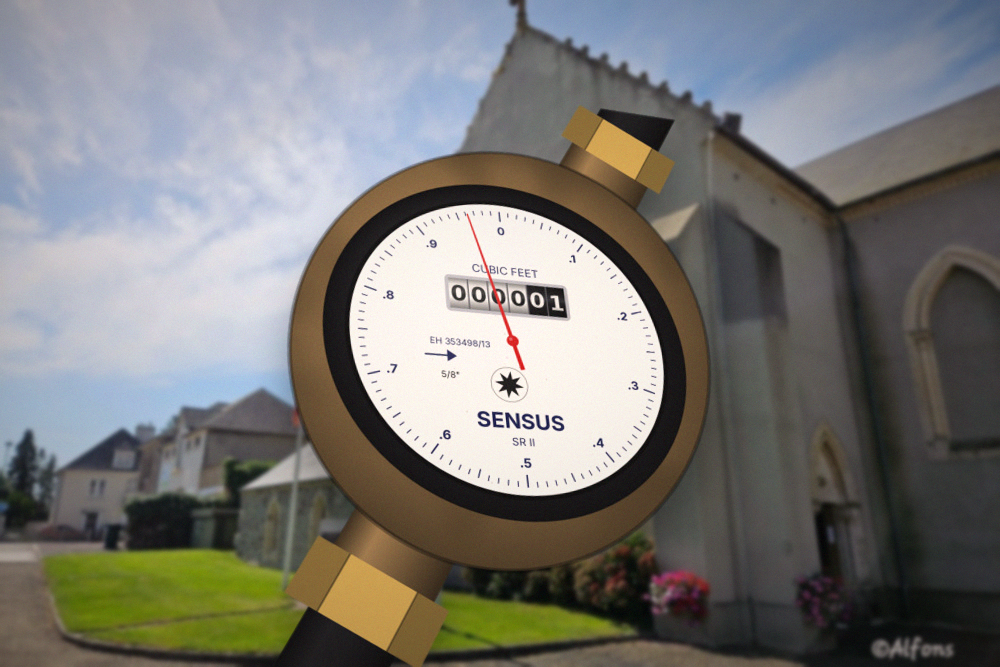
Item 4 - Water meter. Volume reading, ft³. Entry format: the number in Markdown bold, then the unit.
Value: **0.96** ft³
